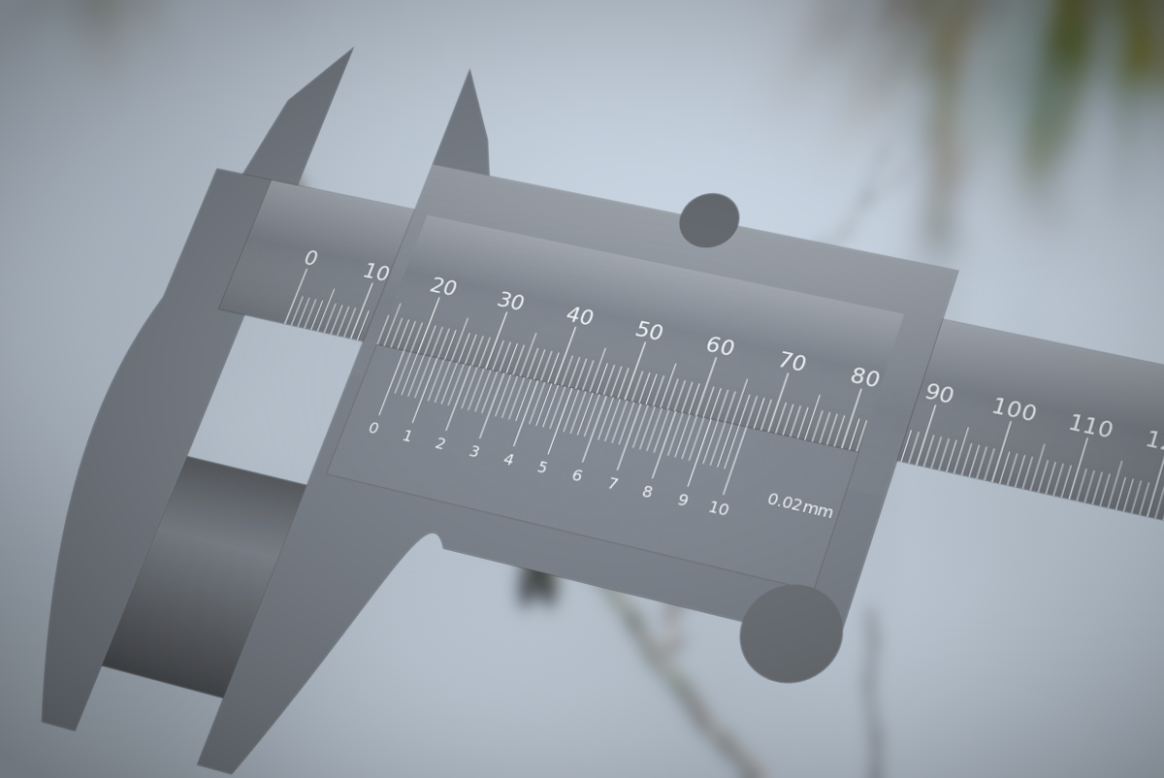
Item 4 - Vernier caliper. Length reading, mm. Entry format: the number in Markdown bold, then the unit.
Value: **18.0** mm
